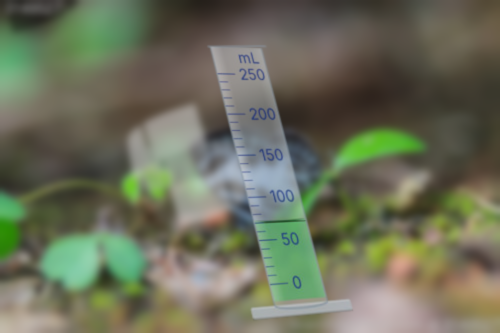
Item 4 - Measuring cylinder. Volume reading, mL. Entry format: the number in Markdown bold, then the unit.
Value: **70** mL
